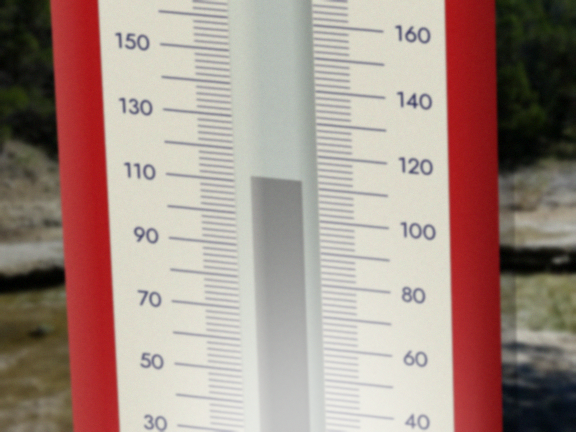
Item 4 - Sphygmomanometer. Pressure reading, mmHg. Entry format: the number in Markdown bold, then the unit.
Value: **112** mmHg
